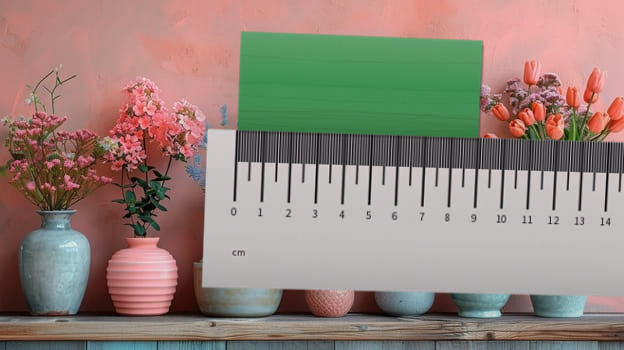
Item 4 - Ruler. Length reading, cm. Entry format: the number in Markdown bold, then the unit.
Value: **9** cm
